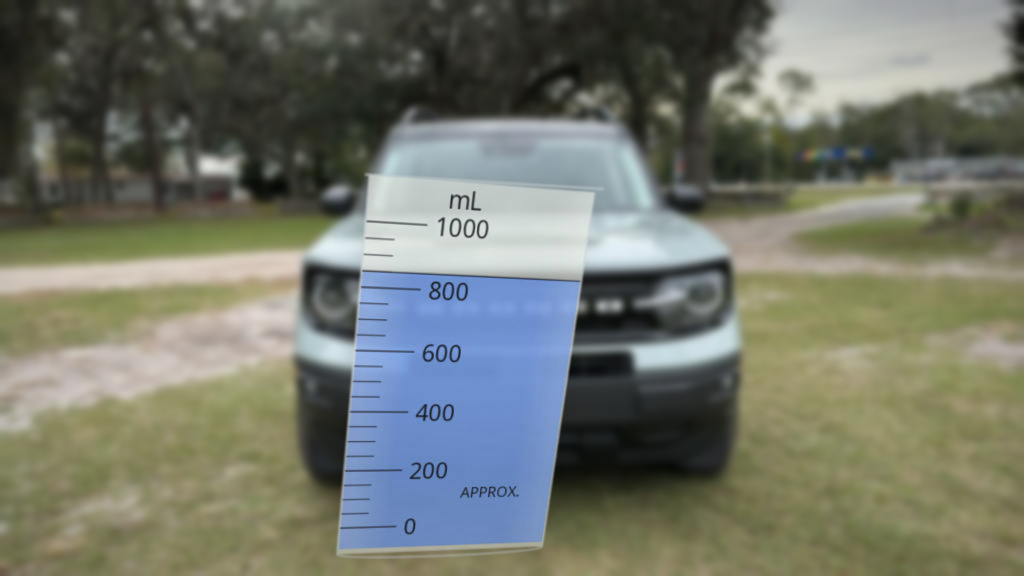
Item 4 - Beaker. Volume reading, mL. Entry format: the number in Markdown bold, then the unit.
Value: **850** mL
